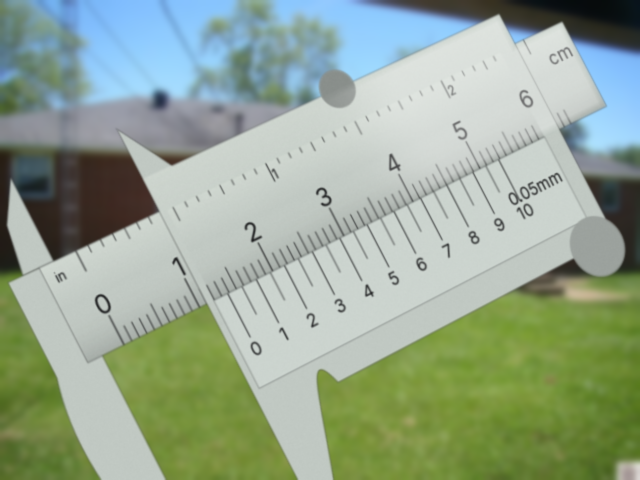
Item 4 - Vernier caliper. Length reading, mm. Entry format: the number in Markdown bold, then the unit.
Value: **13.8** mm
